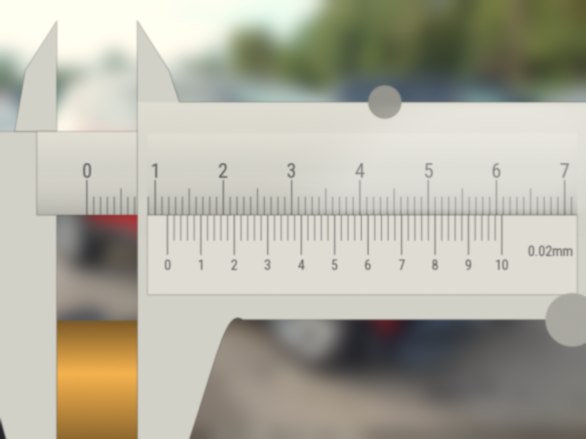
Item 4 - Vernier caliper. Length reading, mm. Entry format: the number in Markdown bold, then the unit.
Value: **11.8** mm
